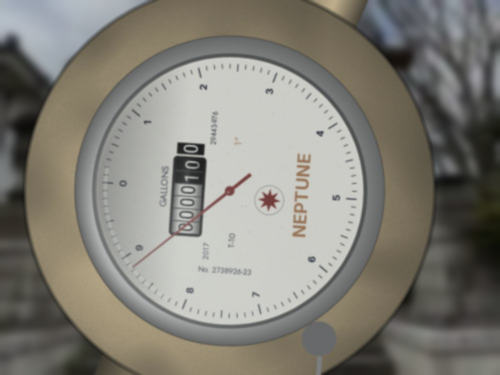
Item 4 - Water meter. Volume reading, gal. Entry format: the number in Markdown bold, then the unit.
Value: **98.8** gal
